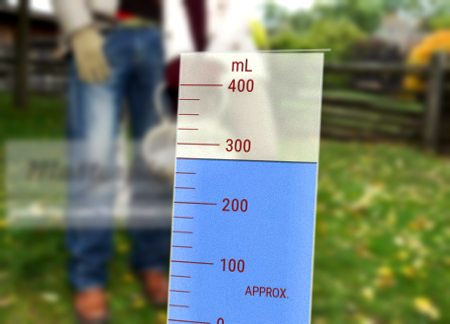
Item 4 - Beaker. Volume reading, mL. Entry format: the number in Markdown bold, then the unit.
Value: **275** mL
